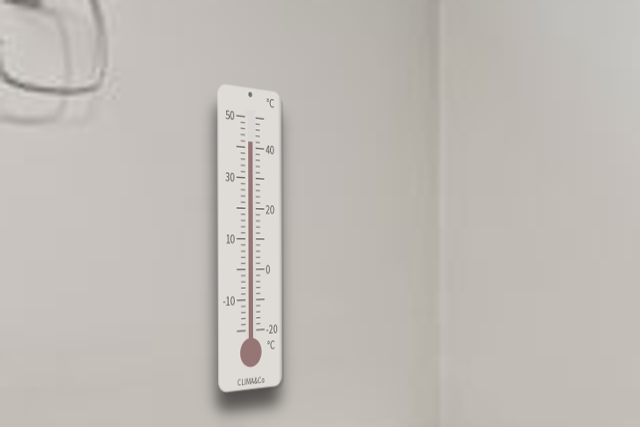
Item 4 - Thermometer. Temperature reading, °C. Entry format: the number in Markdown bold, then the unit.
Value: **42** °C
